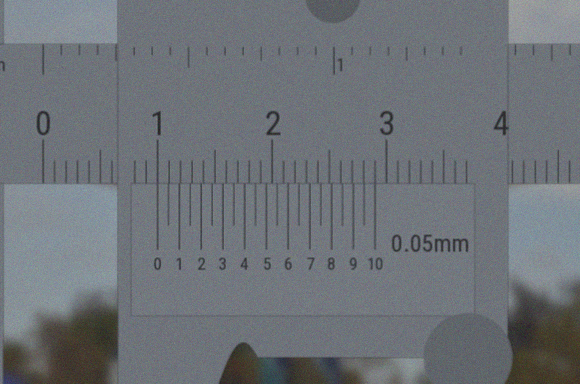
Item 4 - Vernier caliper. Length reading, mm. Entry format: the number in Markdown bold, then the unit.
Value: **10.0** mm
